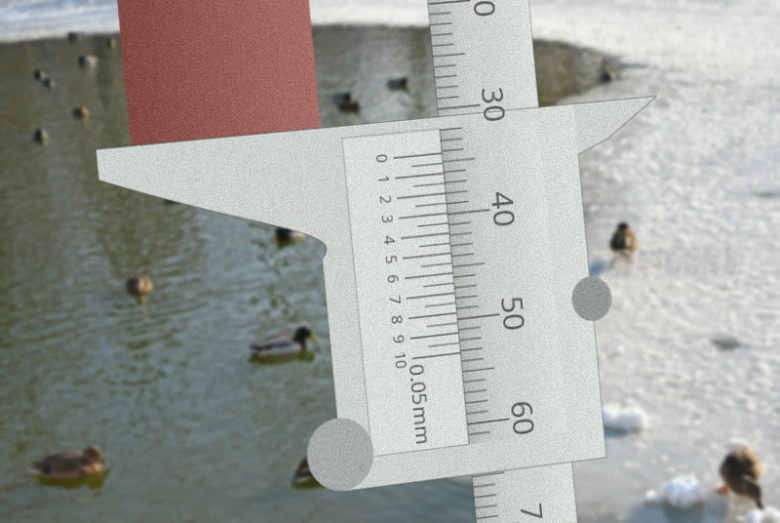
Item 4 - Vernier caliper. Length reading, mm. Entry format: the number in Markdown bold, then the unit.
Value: **34.2** mm
